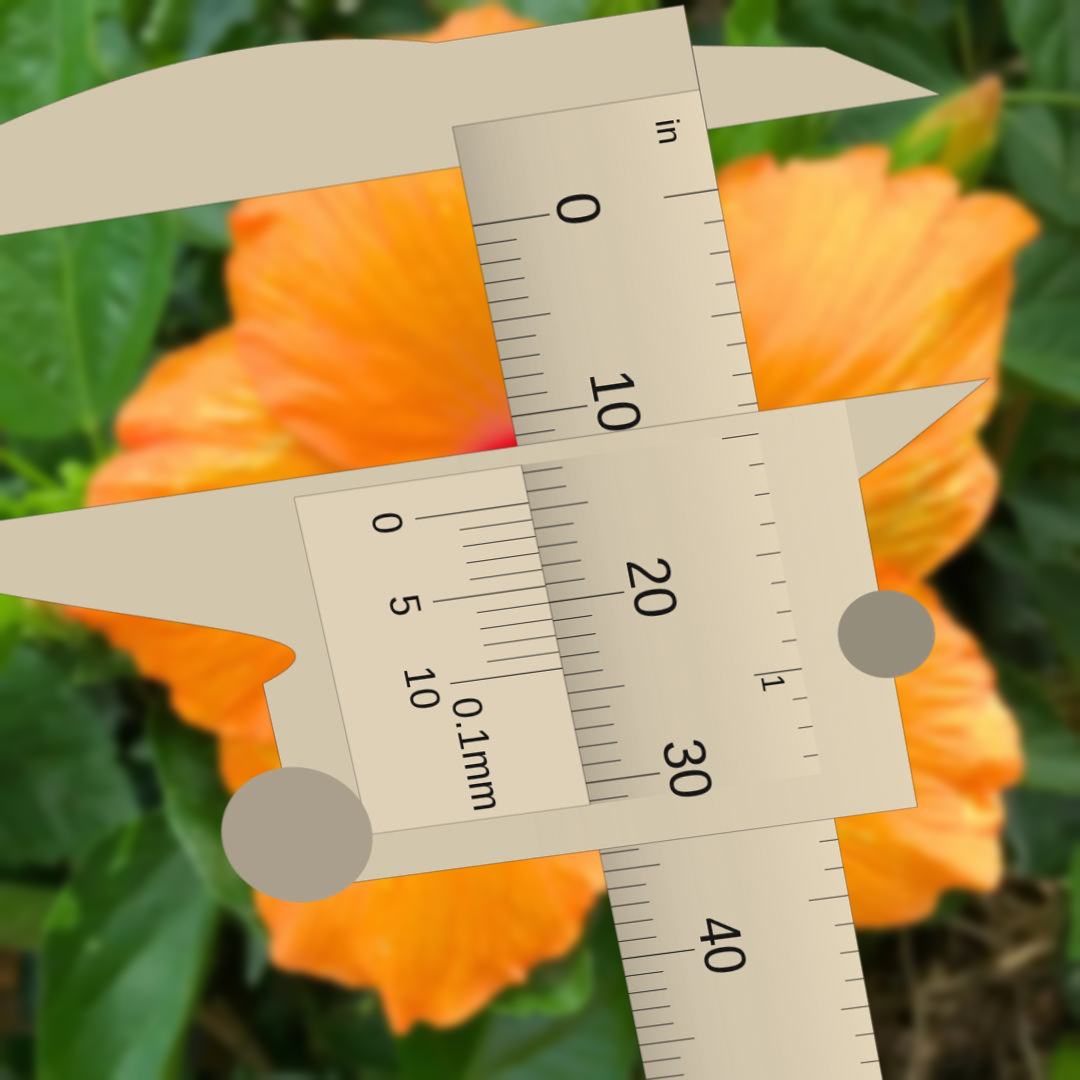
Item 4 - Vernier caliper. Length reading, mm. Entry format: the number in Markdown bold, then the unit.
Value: **14.6** mm
